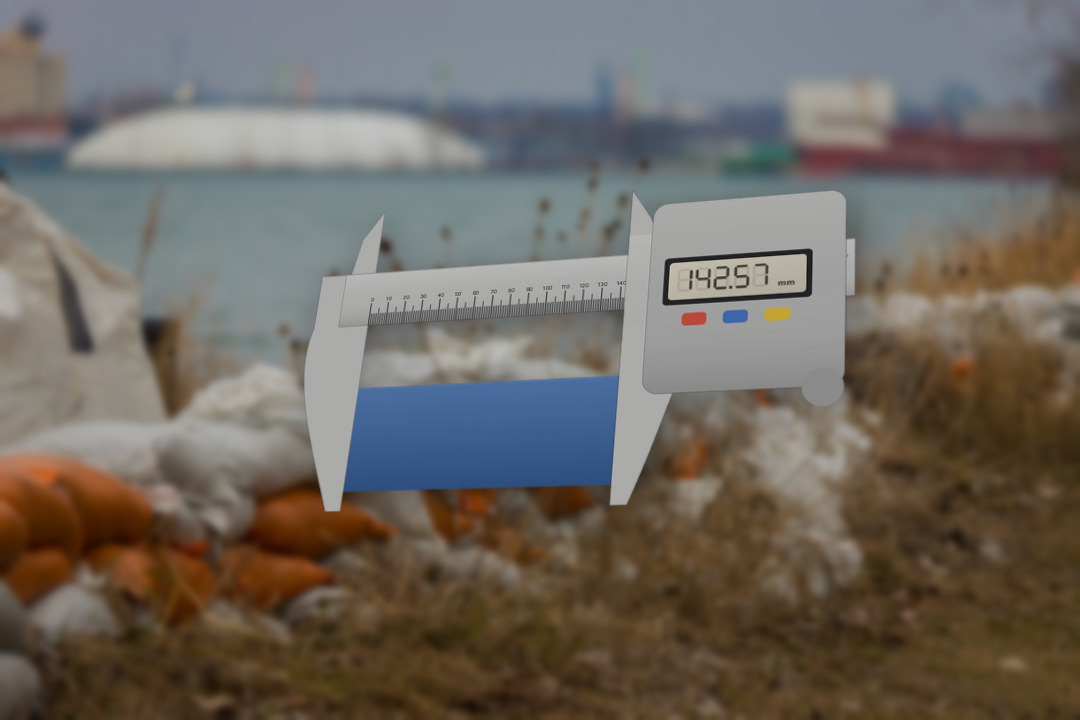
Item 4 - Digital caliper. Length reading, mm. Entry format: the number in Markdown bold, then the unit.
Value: **142.57** mm
